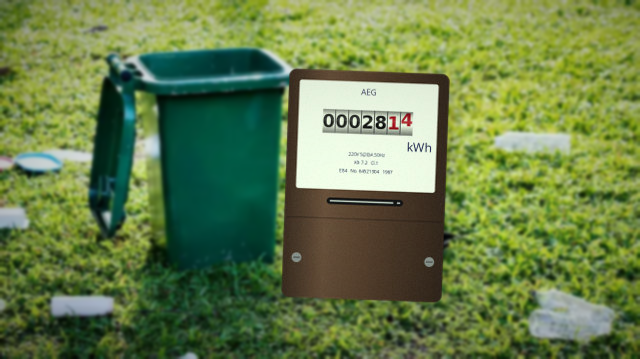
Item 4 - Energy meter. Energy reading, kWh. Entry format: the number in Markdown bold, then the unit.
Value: **28.14** kWh
